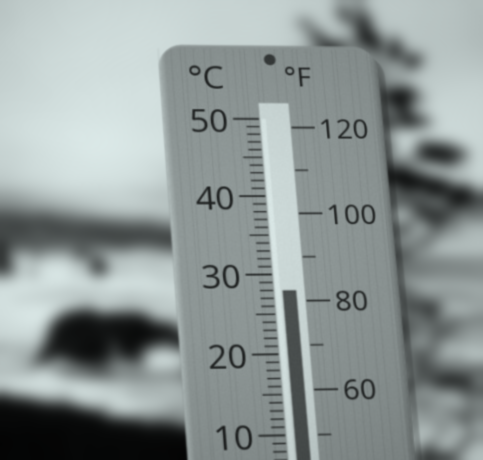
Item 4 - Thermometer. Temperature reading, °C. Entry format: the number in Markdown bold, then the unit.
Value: **28** °C
